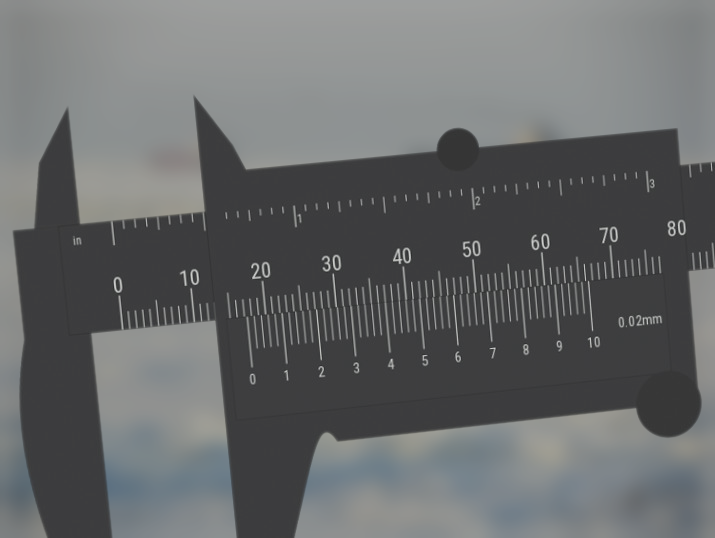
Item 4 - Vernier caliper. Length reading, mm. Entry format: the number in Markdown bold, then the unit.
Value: **17.4** mm
